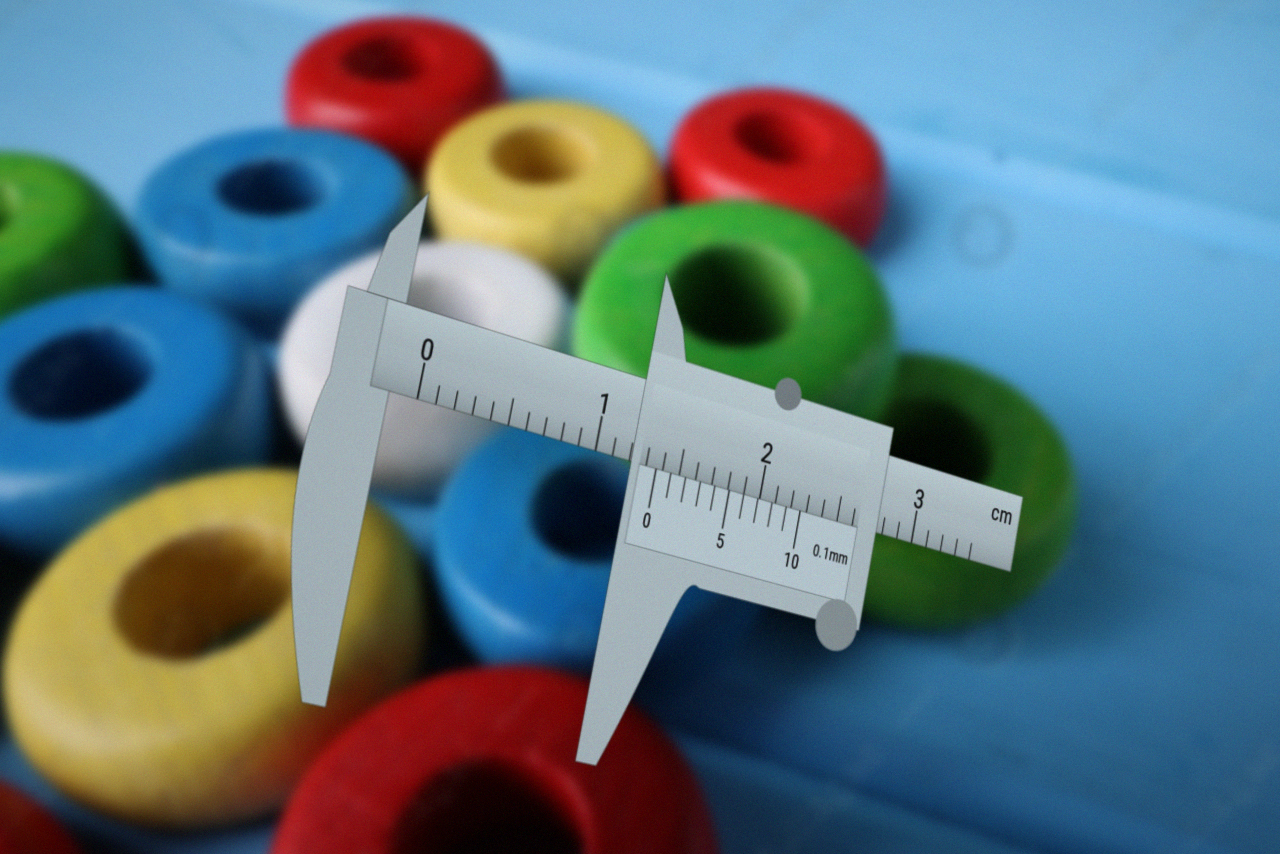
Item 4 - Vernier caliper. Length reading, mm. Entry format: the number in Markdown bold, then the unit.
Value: **13.6** mm
